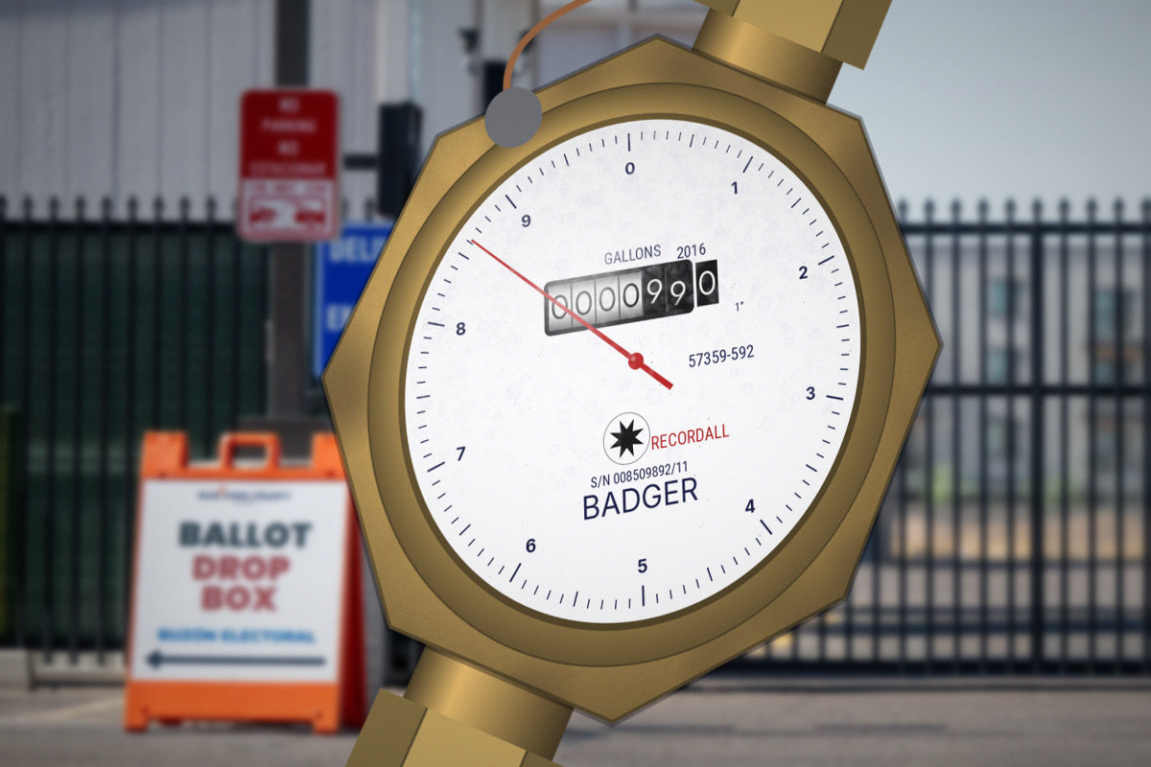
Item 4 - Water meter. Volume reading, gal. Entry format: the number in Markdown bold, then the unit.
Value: **988.6** gal
